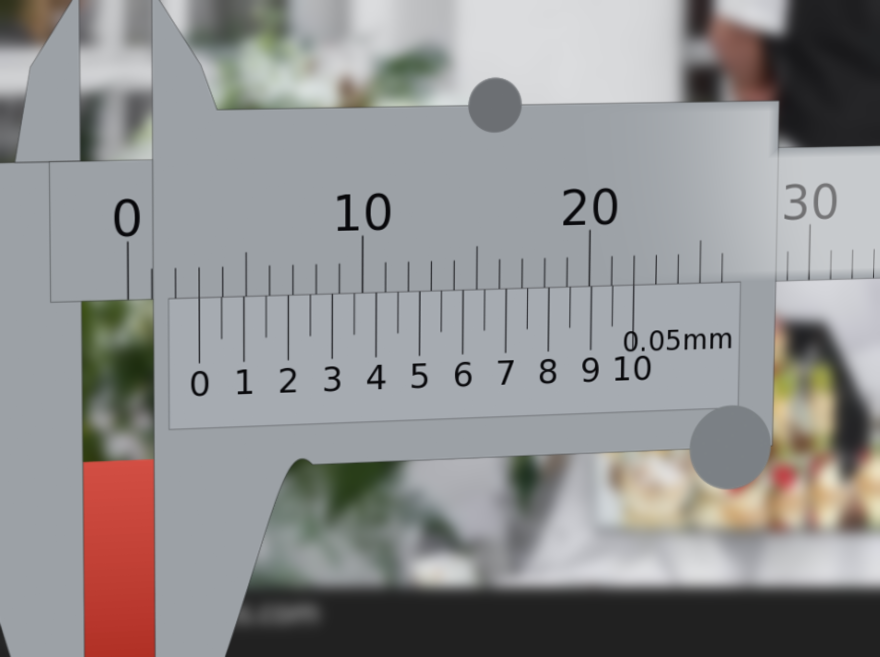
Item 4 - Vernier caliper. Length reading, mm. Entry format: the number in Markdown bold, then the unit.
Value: **3.0** mm
